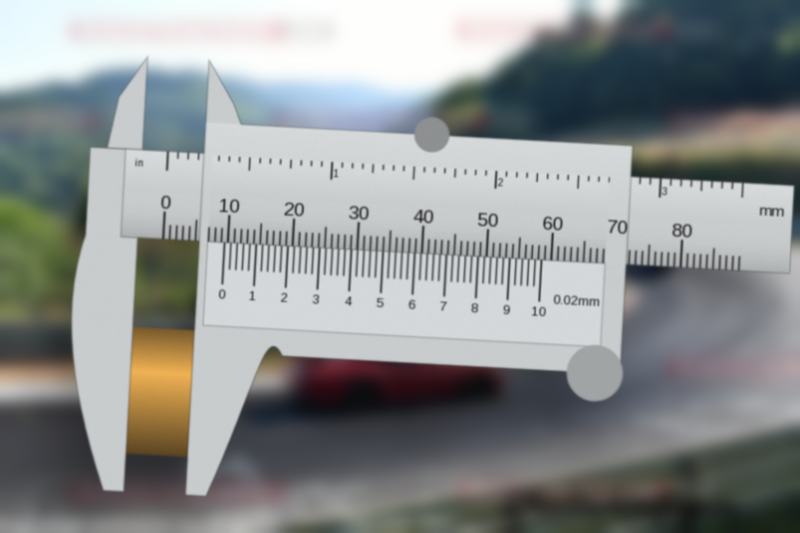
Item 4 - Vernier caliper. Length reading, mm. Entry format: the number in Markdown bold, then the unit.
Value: **9.5** mm
